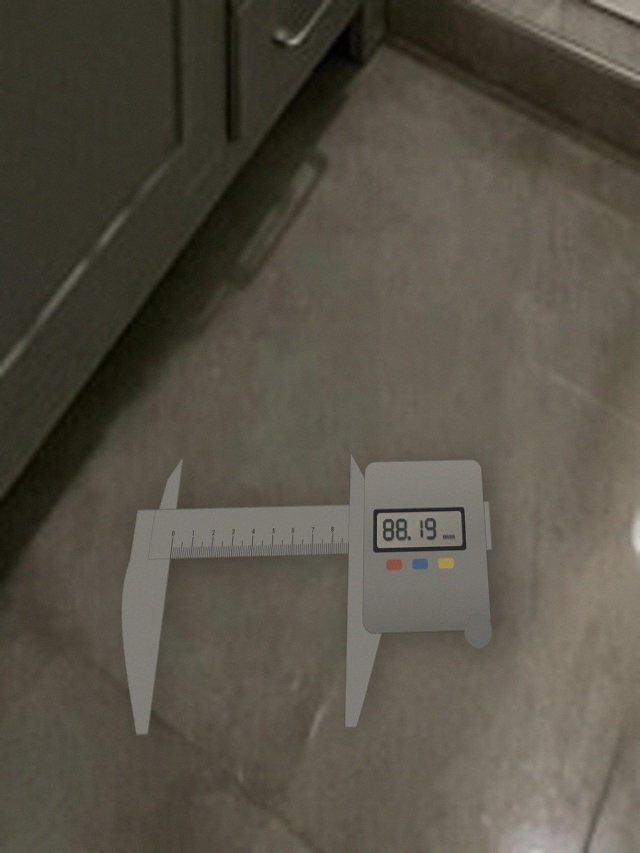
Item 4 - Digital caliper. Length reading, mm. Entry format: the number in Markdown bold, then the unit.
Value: **88.19** mm
